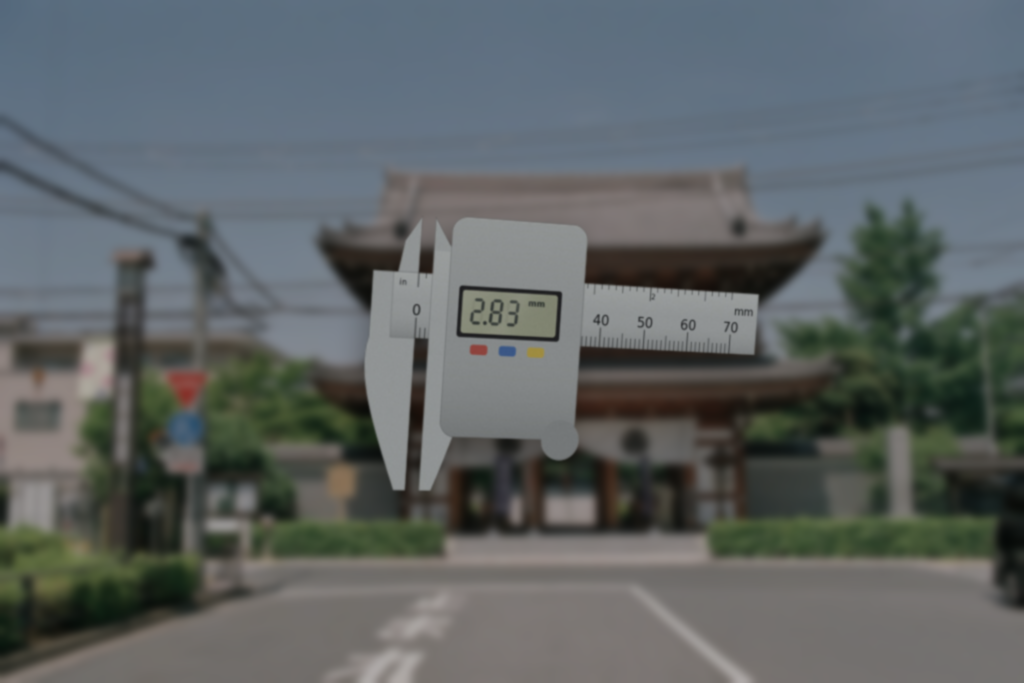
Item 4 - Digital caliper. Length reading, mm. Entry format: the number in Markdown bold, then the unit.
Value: **2.83** mm
